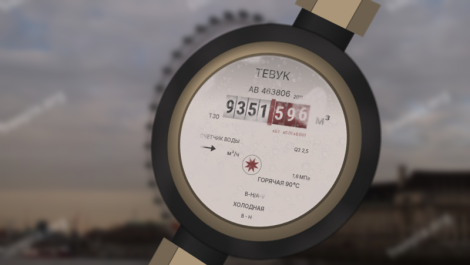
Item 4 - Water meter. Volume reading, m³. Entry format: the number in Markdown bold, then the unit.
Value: **9351.596** m³
